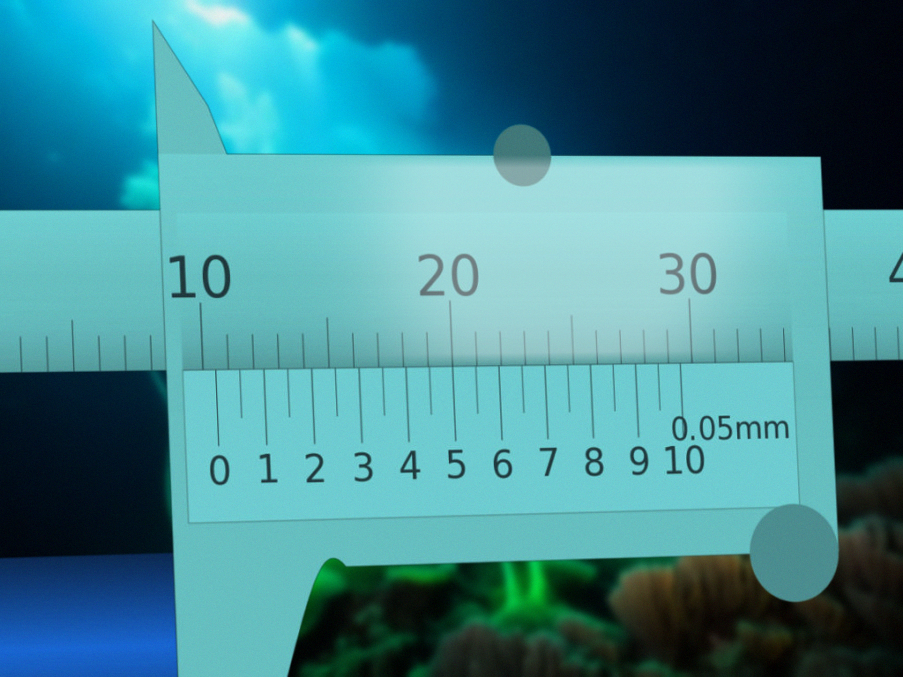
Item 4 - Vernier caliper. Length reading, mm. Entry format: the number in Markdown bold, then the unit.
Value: **10.50** mm
